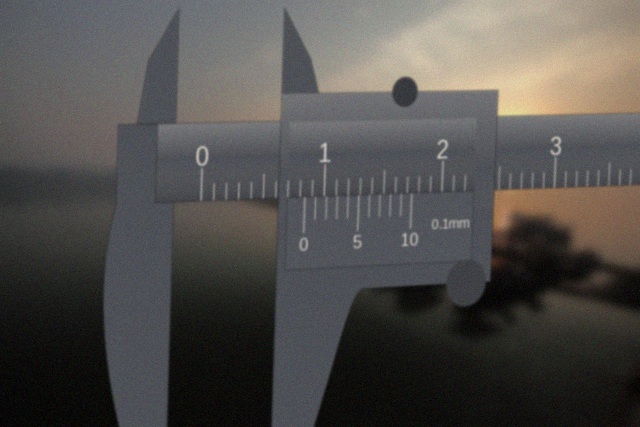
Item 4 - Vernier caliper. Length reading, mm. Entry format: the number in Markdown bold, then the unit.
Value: **8.4** mm
